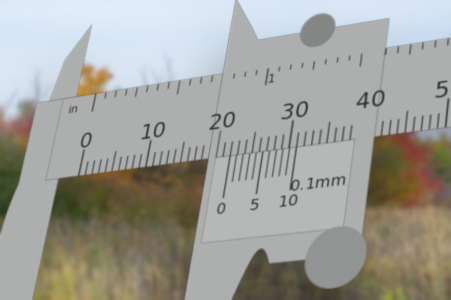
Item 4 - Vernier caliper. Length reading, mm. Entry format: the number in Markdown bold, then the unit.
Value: **22.0** mm
